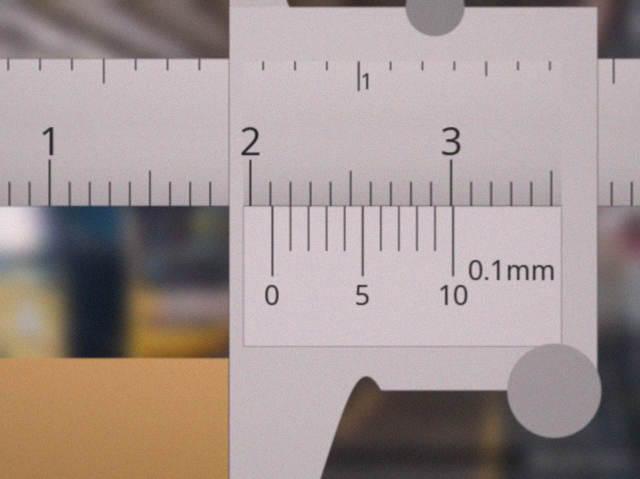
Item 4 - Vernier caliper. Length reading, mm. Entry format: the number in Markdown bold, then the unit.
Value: **21.1** mm
